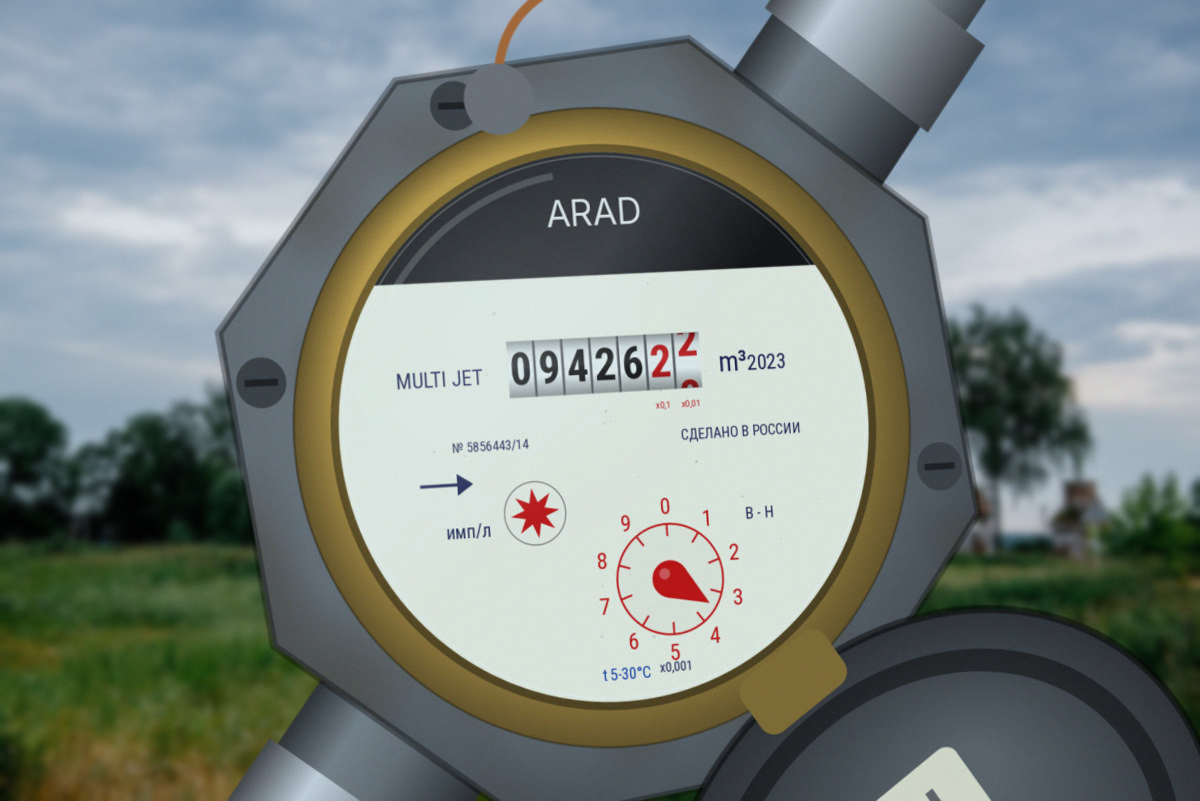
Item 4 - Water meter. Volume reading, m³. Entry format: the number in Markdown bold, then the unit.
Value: **9426.223** m³
